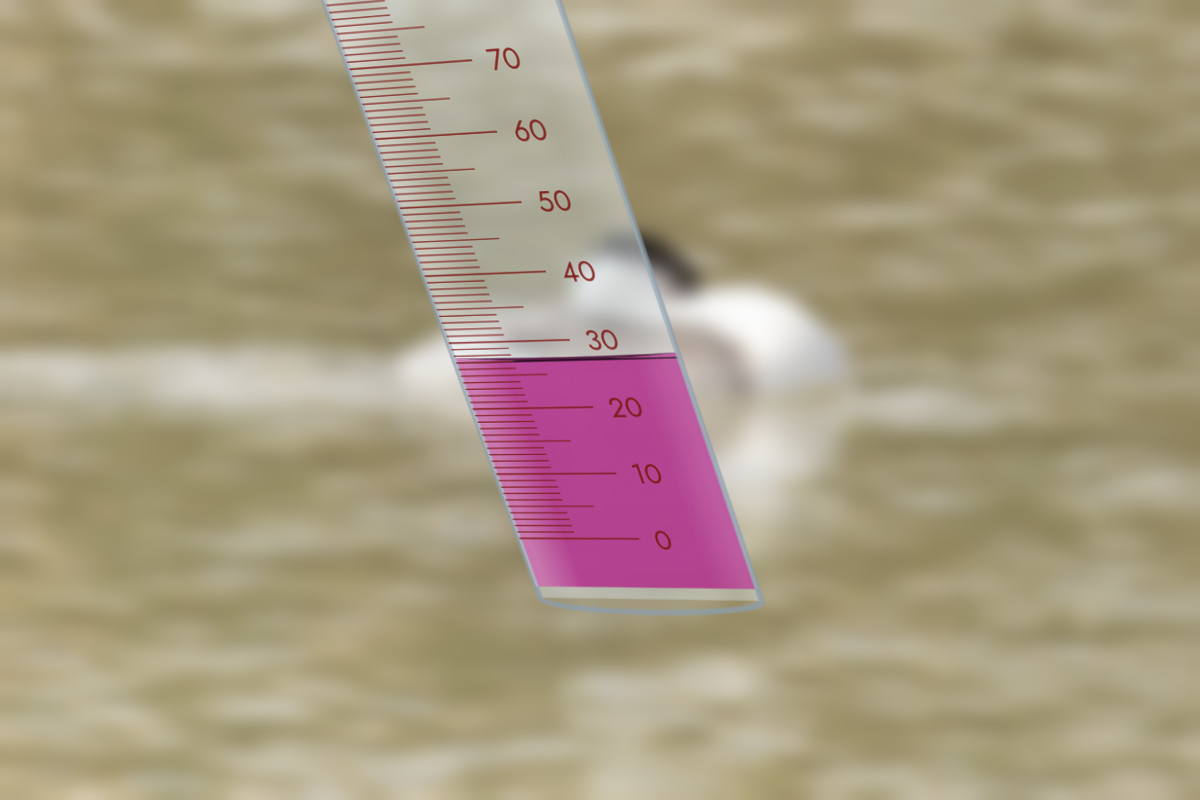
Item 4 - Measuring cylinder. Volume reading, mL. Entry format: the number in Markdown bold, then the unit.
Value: **27** mL
